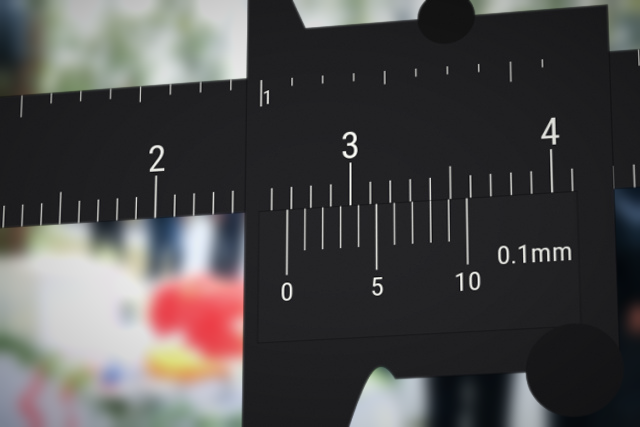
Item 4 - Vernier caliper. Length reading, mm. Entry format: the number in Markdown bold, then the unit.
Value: **26.8** mm
